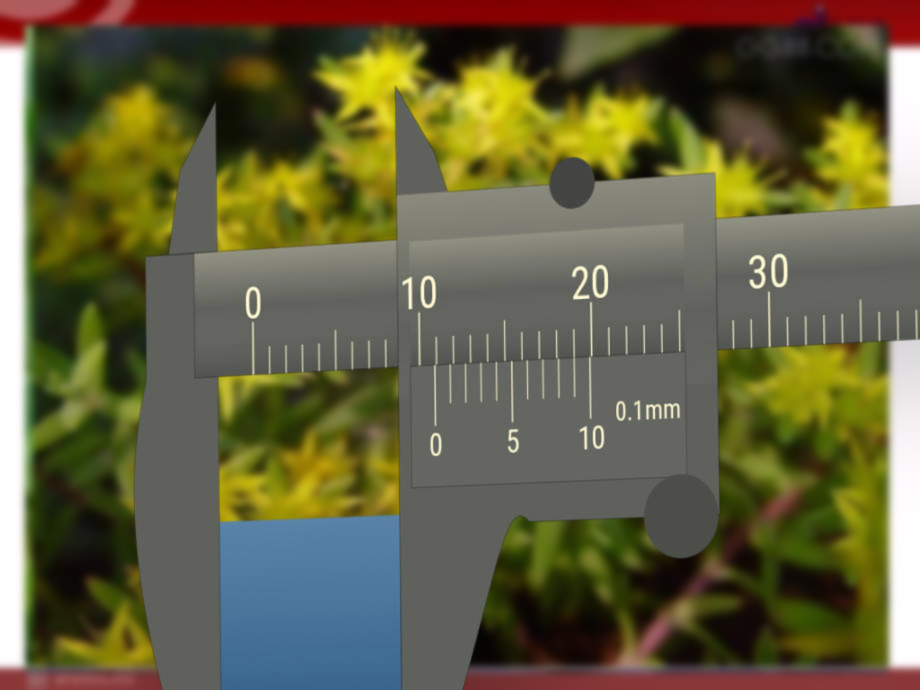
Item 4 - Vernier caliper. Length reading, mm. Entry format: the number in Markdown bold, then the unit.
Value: **10.9** mm
